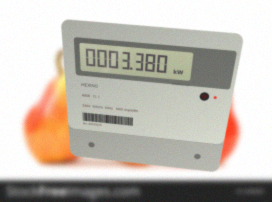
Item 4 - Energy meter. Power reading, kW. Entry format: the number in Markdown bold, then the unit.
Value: **3.380** kW
